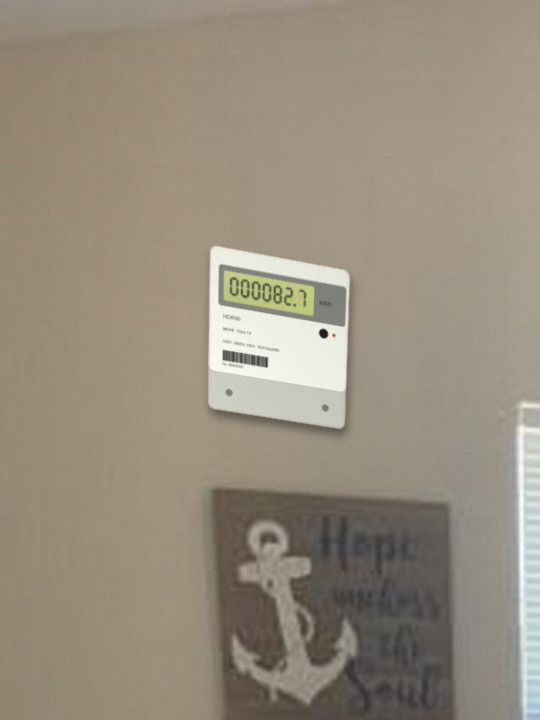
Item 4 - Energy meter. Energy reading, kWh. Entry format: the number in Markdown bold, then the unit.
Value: **82.7** kWh
